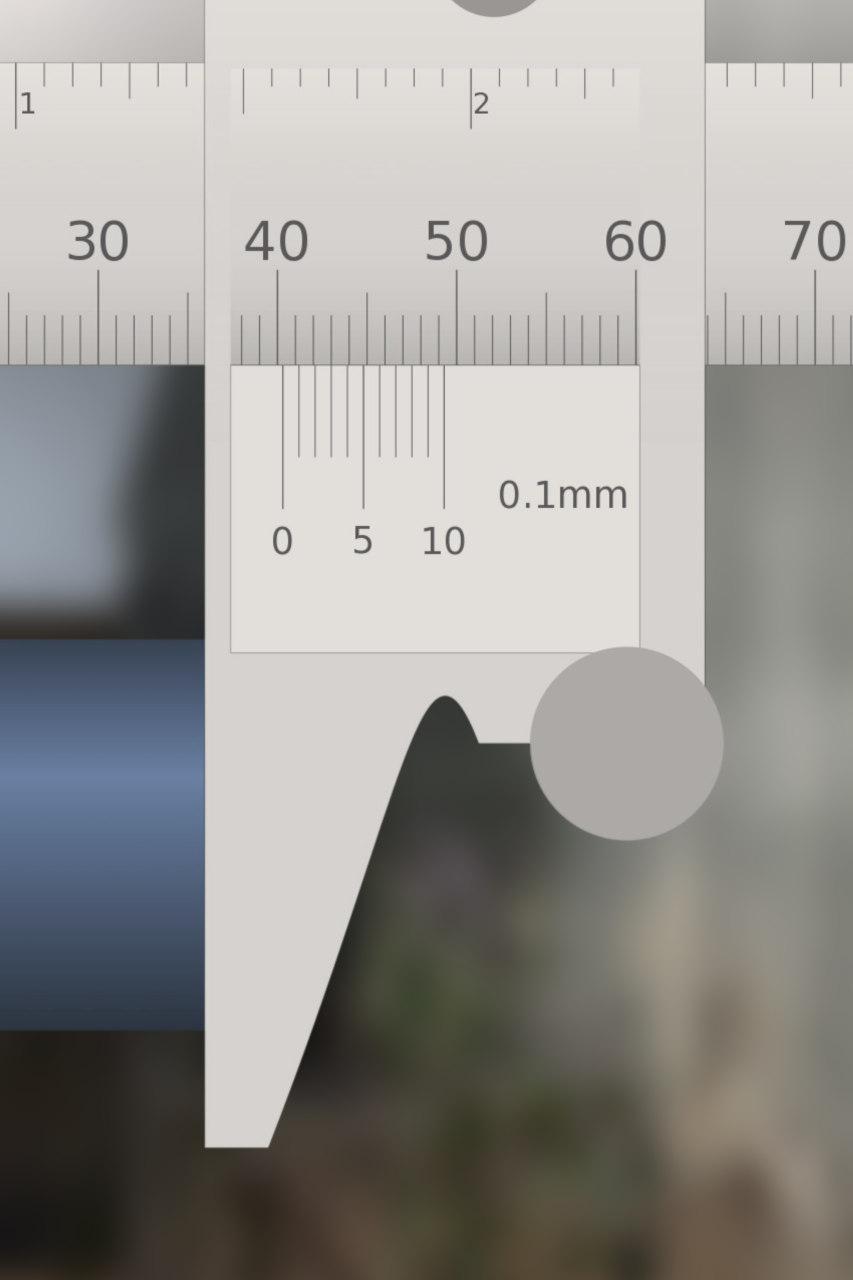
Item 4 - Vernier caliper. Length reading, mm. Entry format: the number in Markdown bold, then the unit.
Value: **40.3** mm
